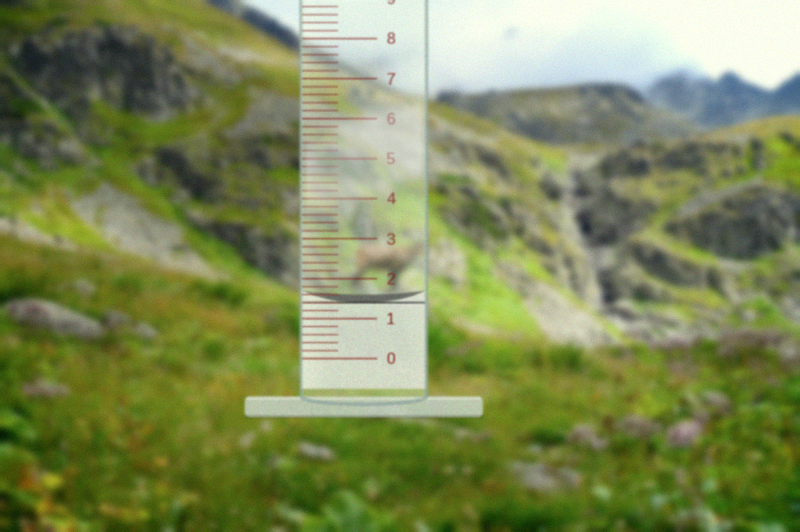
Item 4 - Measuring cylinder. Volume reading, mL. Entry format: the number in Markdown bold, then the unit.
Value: **1.4** mL
